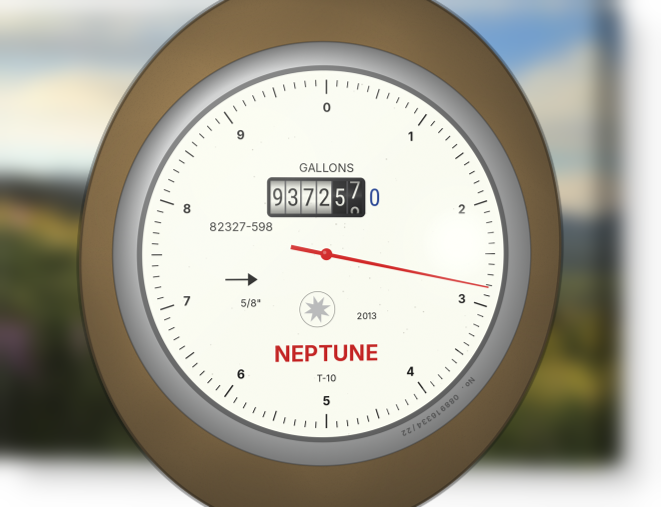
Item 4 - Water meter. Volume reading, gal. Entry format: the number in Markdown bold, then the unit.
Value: **9372572.8** gal
